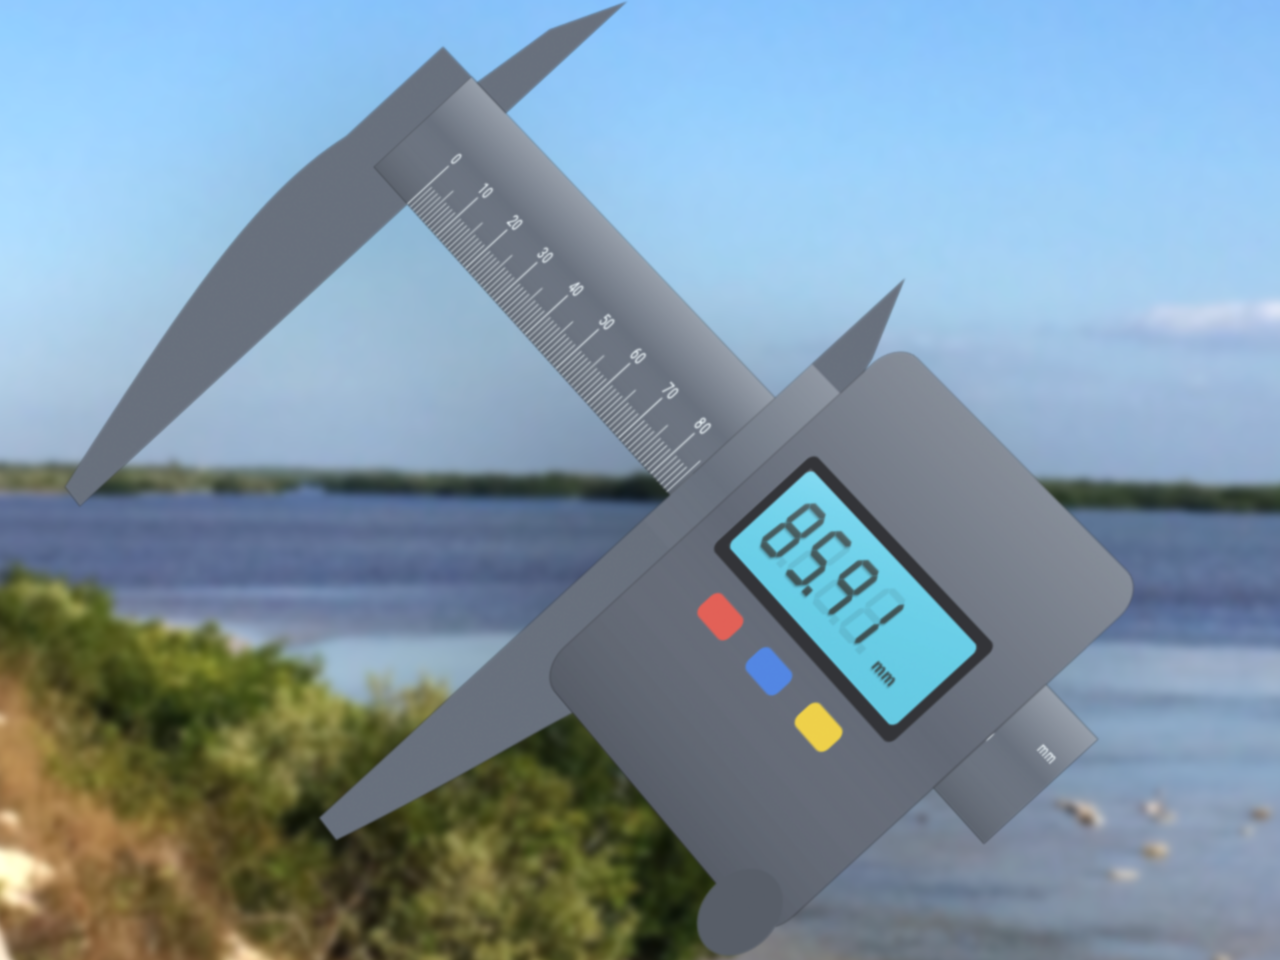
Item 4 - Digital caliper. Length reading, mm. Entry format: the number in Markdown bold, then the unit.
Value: **85.91** mm
